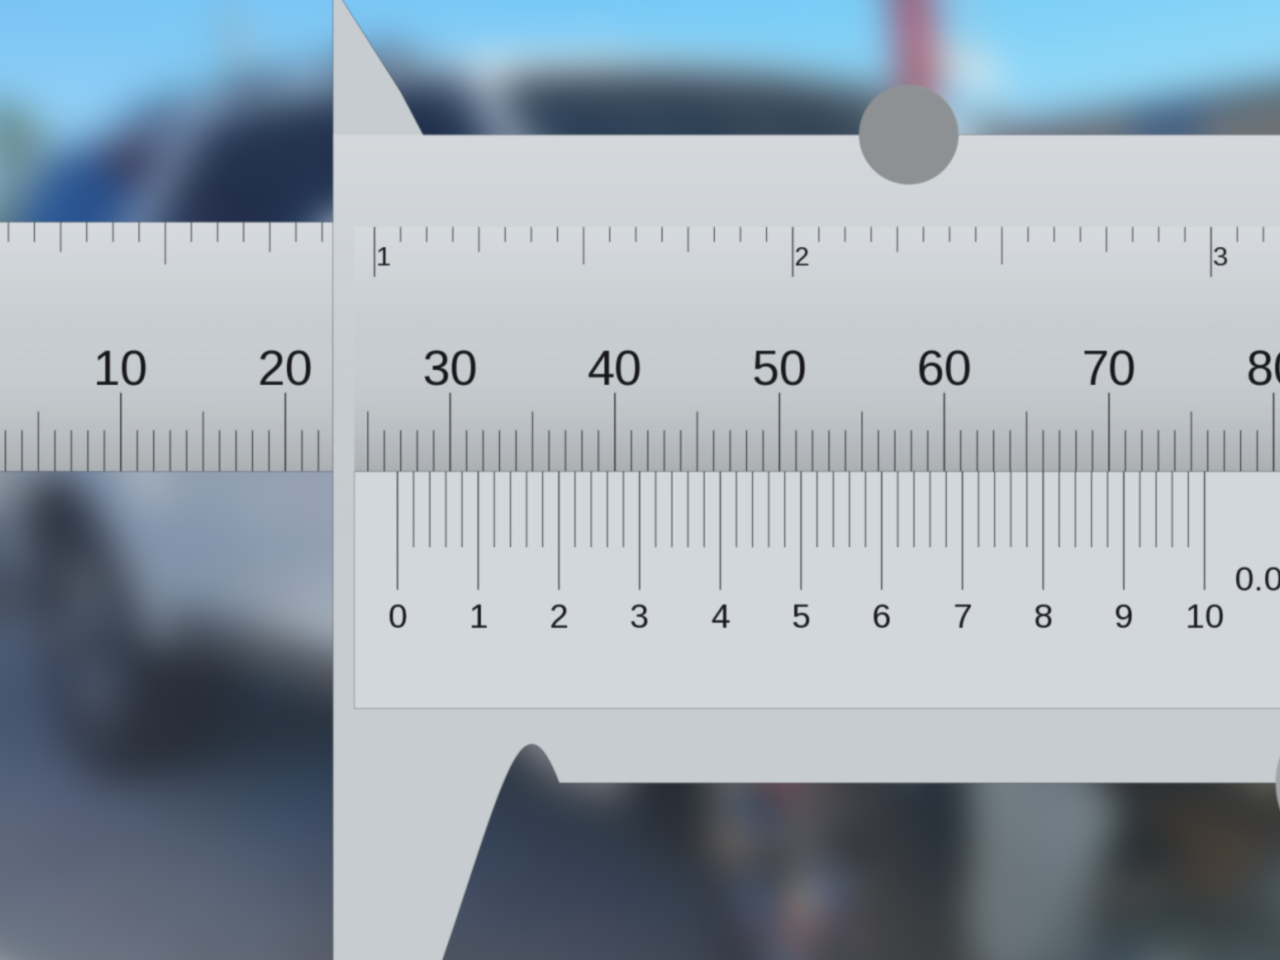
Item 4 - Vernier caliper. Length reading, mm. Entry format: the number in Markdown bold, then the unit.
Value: **26.8** mm
